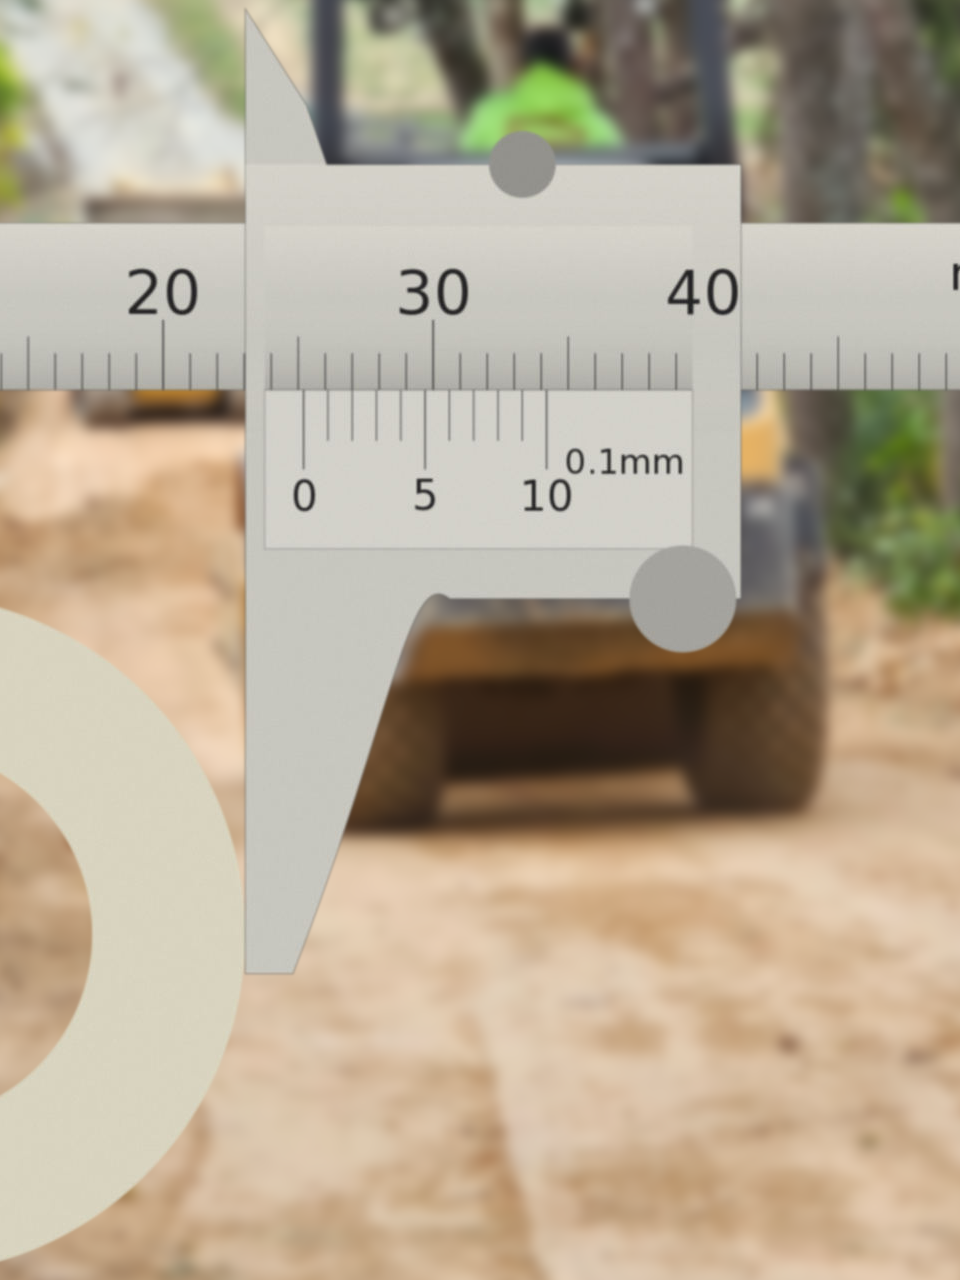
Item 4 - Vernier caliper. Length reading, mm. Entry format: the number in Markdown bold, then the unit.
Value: **25.2** mm
